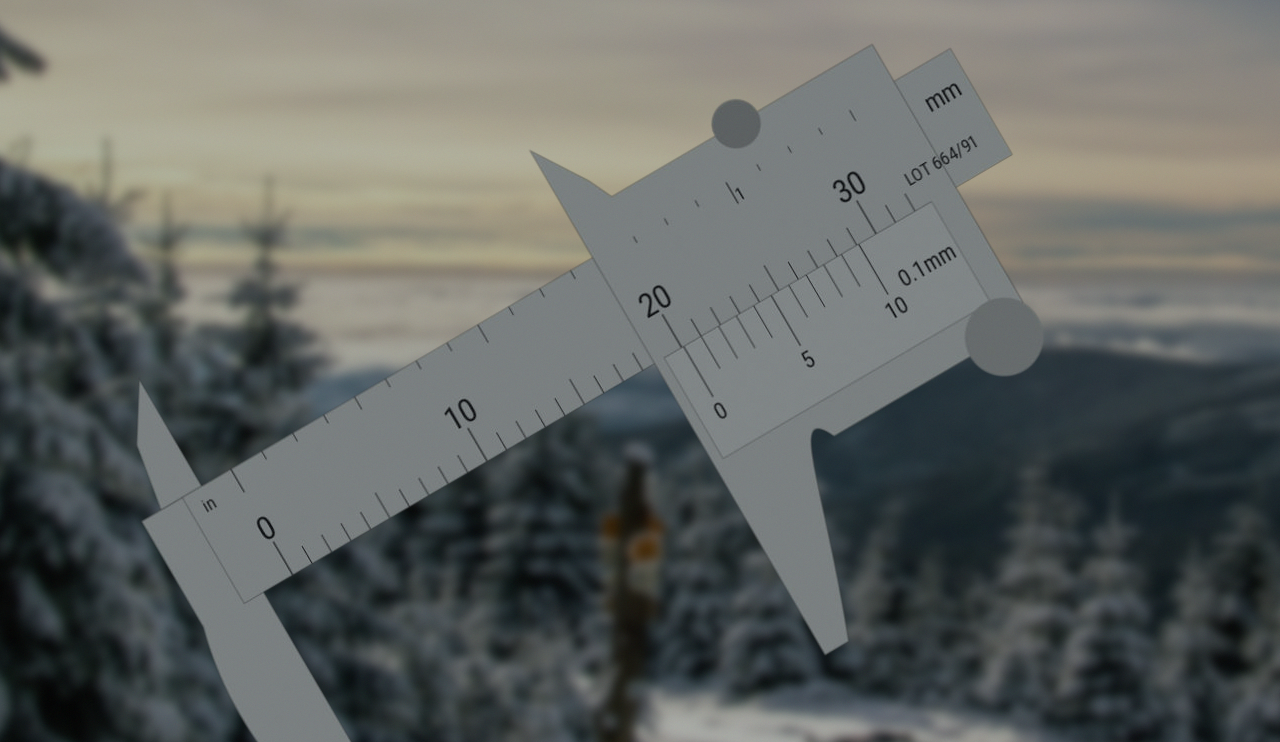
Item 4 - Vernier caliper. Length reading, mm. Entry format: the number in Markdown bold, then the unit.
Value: **20.1** mm
